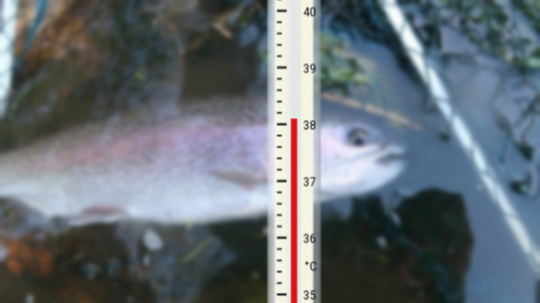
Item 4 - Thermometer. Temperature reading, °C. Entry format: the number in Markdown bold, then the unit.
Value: **38.1** °C
